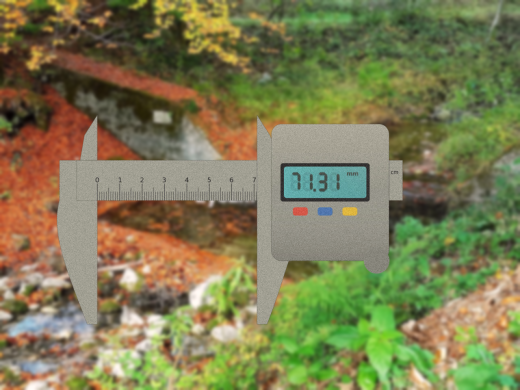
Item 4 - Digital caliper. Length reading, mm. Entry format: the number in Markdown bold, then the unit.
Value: **71.31** mm
